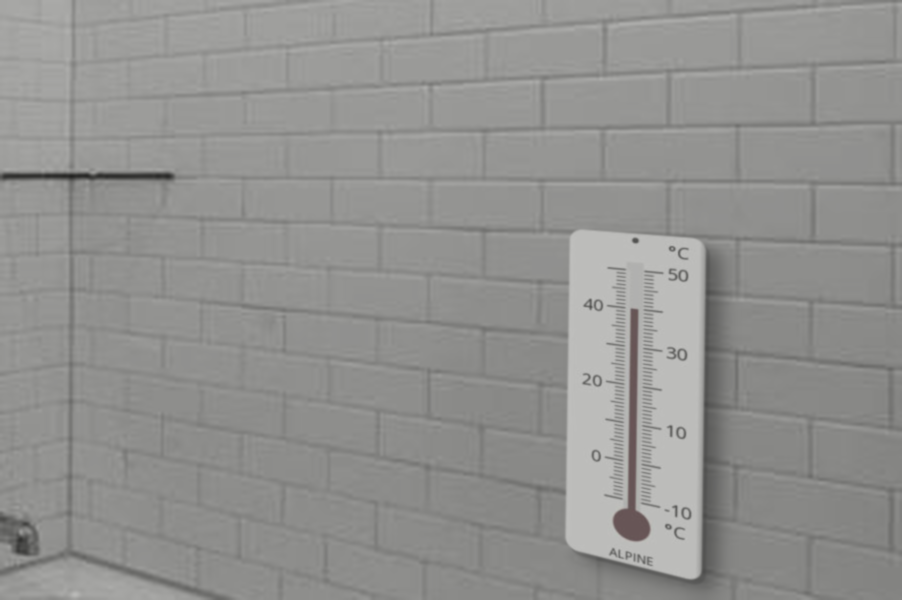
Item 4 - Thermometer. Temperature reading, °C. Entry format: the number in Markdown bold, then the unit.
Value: **40** °C
